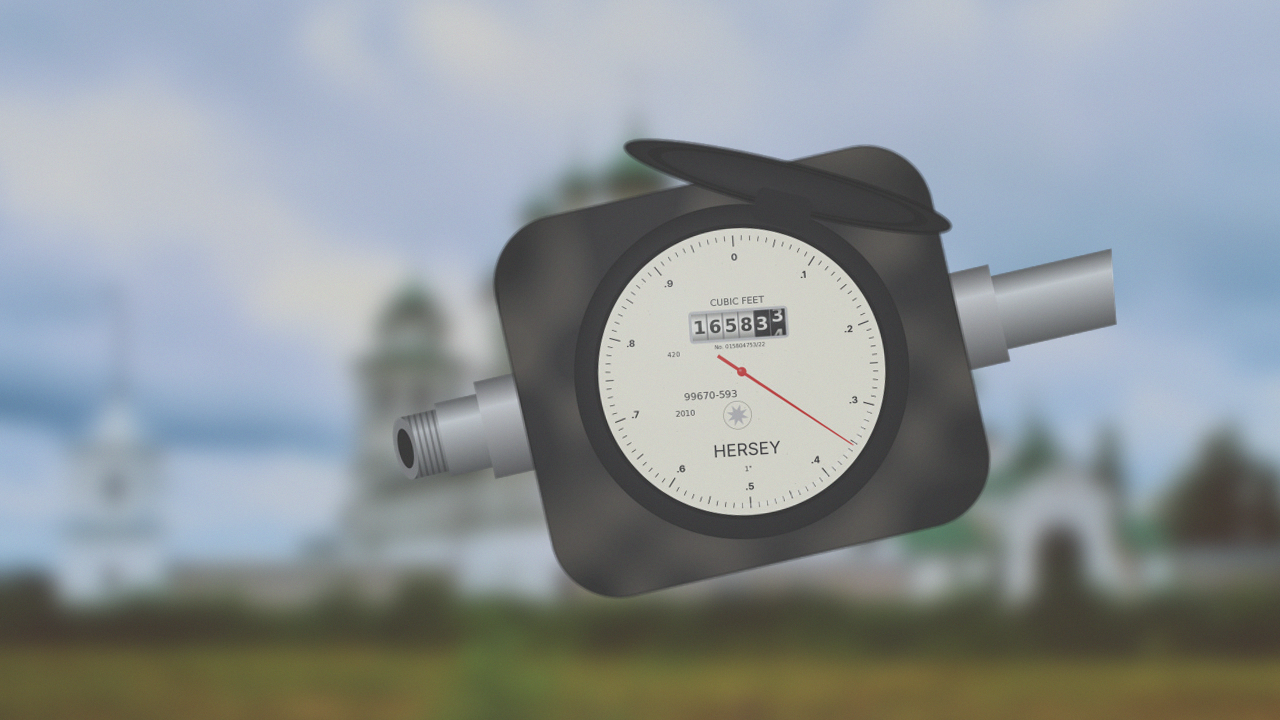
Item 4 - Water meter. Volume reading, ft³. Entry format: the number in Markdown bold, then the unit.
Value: **165833.35** ft³
